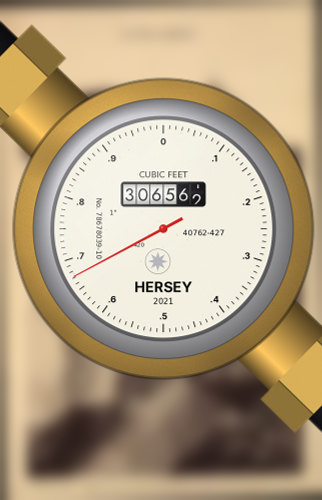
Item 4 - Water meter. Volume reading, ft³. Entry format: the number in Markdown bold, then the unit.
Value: **306561.67** ft³
